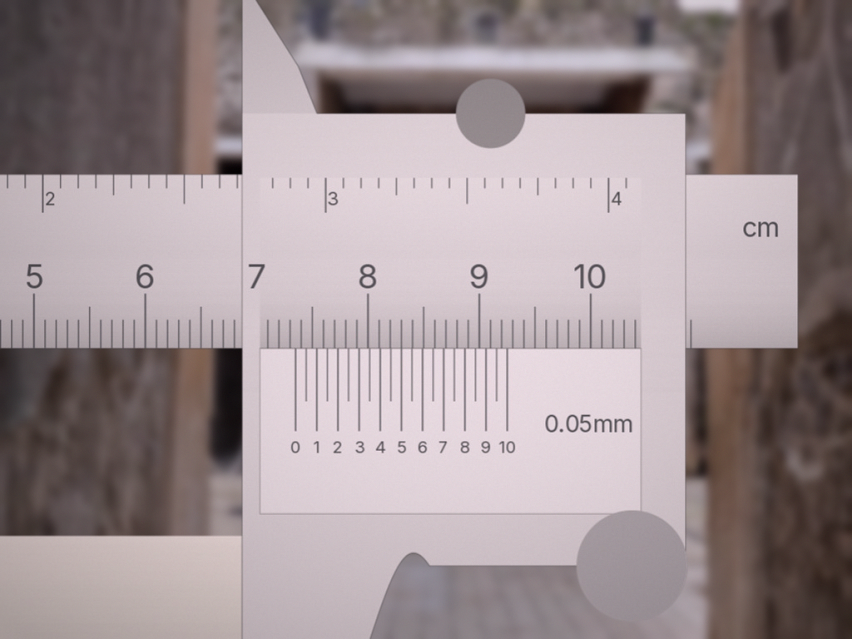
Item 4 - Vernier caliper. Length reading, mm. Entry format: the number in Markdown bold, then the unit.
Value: **73.5** mm
